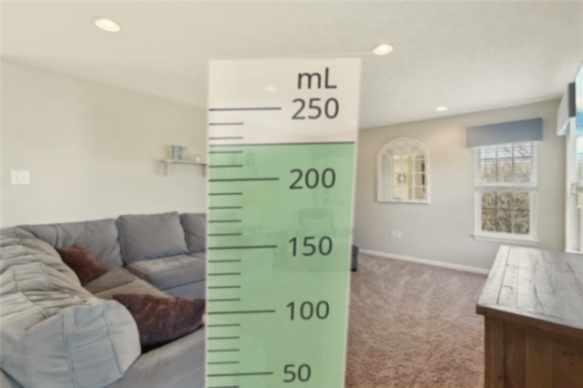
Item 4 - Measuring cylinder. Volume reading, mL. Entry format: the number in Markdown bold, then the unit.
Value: **225** mL
